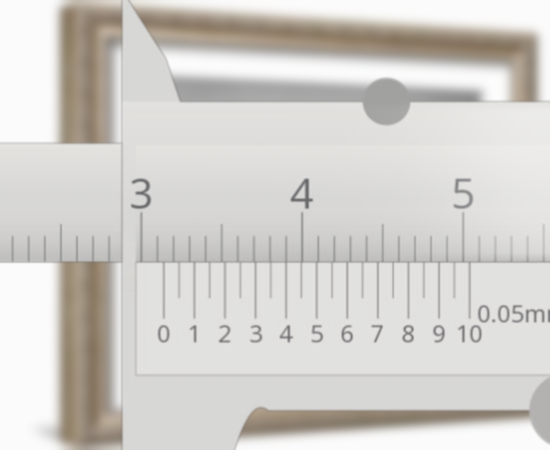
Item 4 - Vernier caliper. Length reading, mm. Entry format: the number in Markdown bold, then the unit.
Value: **31.4** mm
